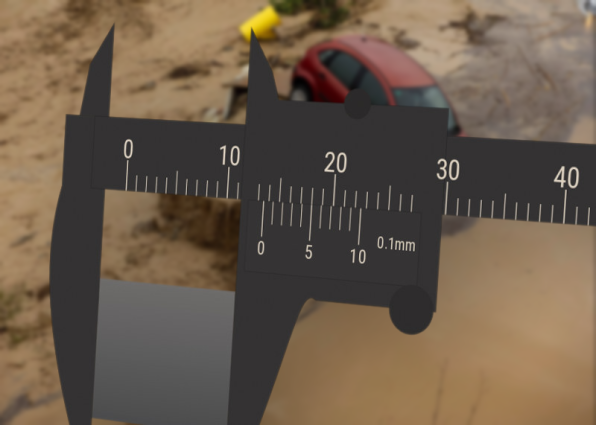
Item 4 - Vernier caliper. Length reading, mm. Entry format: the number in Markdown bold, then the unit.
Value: **13.5** mm
